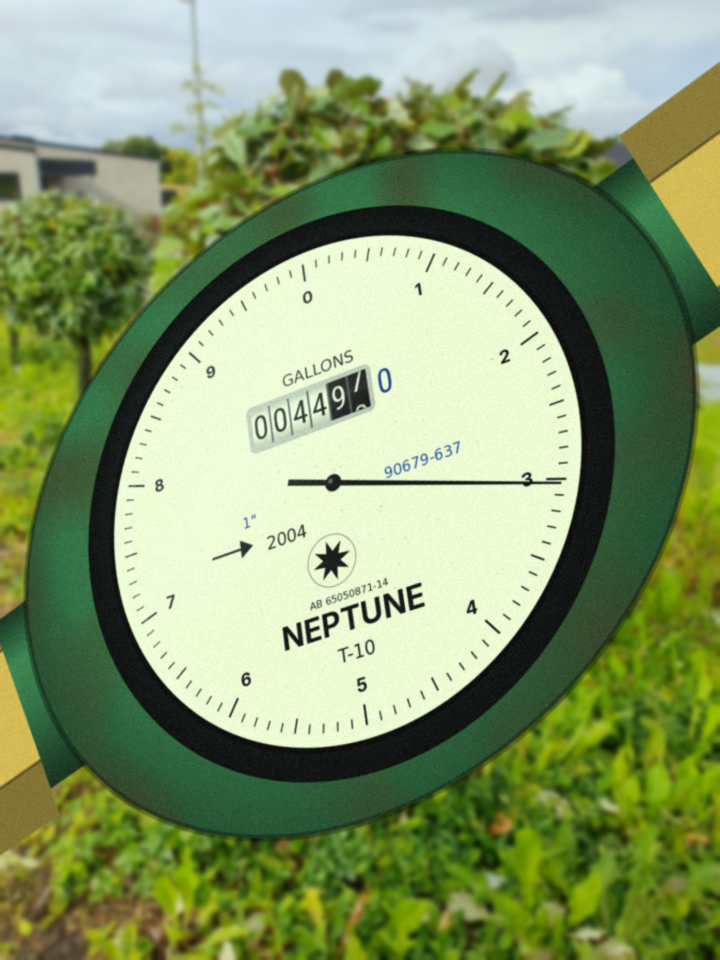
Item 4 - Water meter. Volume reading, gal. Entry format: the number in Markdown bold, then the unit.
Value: **44973.0** gal
